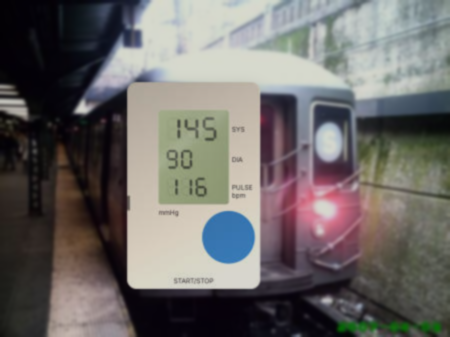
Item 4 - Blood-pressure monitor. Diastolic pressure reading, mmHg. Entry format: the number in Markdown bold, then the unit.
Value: **90** mmHg
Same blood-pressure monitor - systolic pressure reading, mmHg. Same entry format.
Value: **145** mmHg
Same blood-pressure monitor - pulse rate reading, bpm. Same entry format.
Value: **116** bpm
